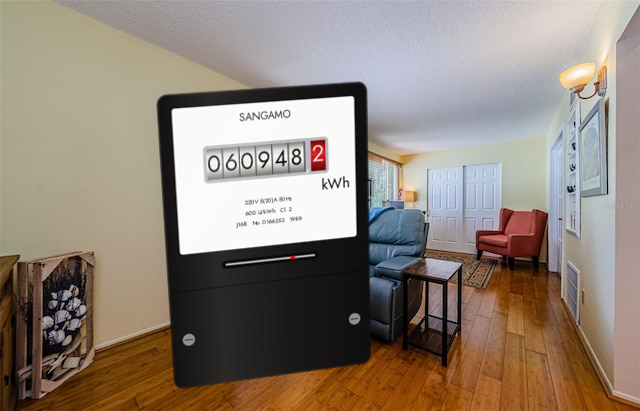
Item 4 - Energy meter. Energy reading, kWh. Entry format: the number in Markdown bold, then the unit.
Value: **60948.2** kWh
